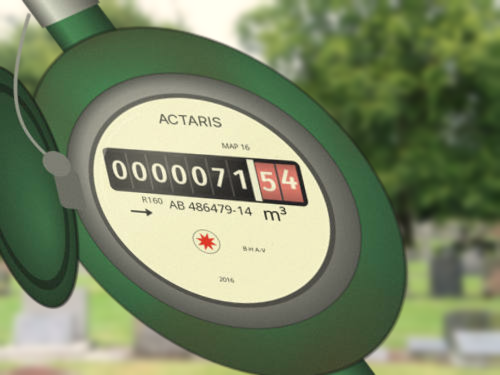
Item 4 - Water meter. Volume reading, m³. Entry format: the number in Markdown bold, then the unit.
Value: **71.54** m³
